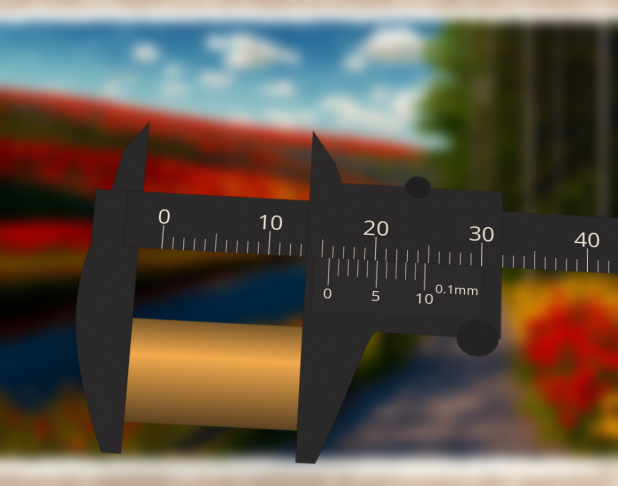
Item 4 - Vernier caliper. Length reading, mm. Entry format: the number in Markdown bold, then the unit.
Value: **15.7** mm
